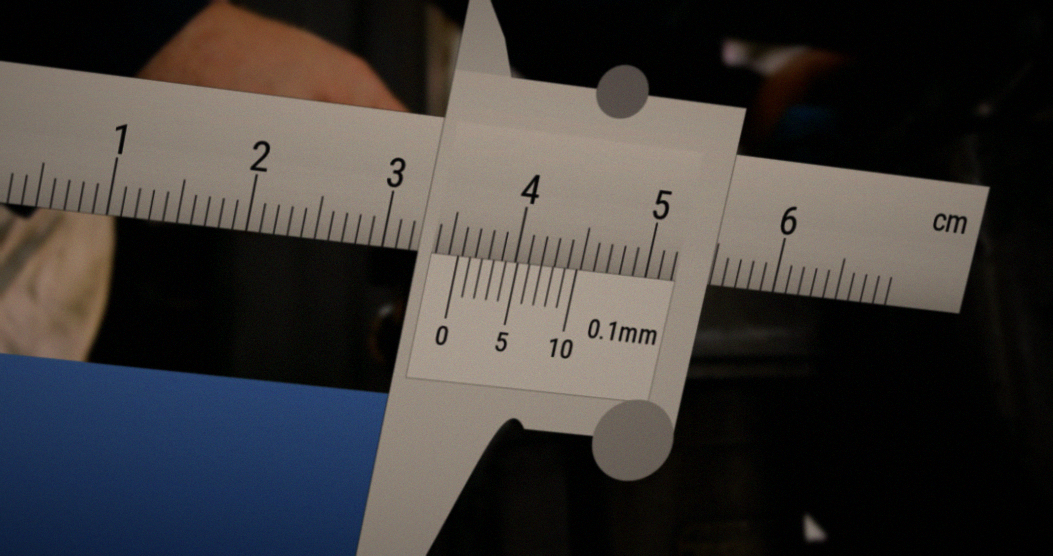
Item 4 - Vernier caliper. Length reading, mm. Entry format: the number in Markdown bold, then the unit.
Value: **35.7** mm
